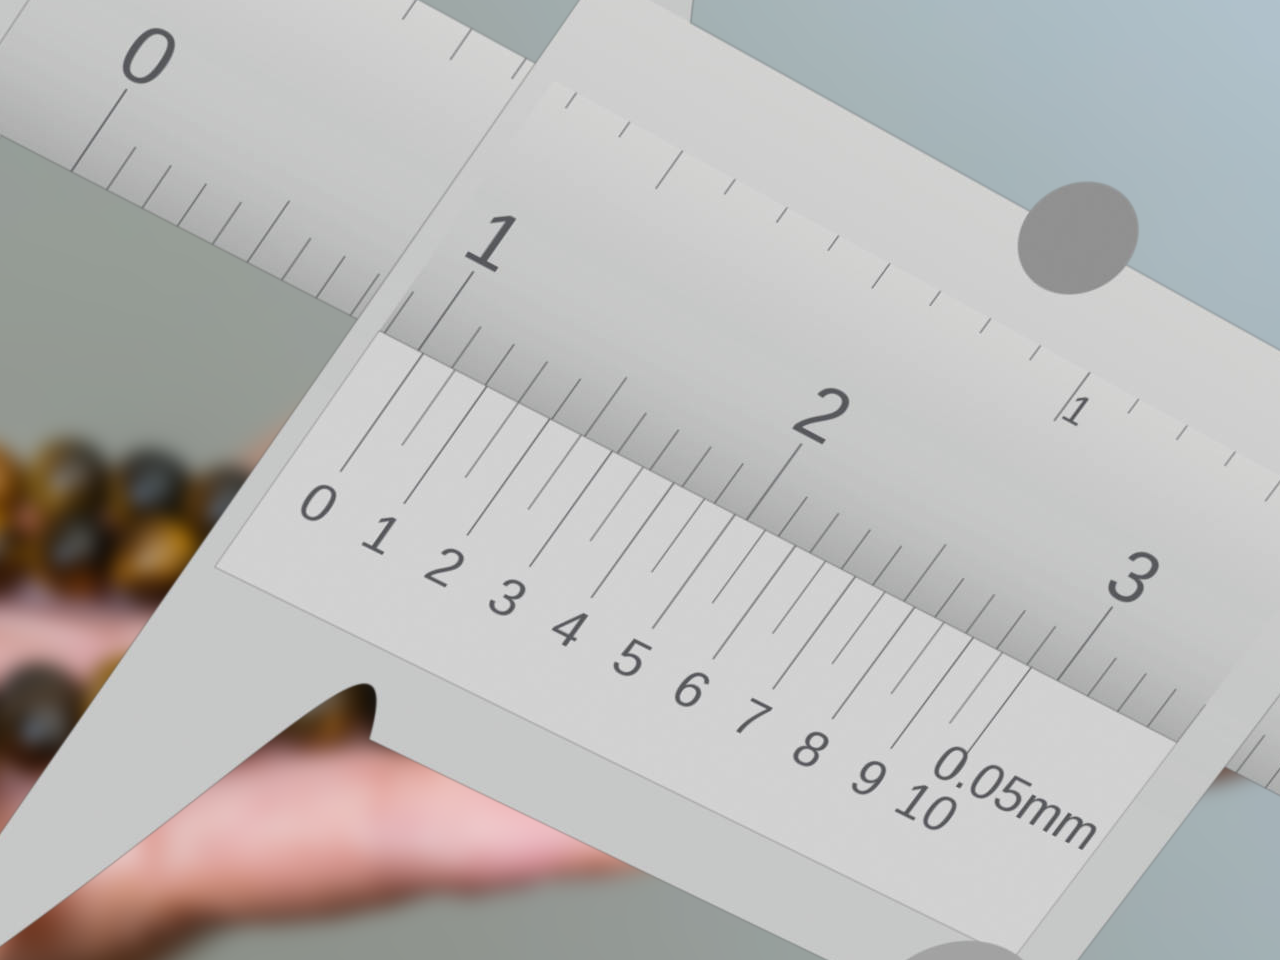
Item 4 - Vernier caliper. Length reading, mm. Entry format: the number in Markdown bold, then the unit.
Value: **10.15** mm
